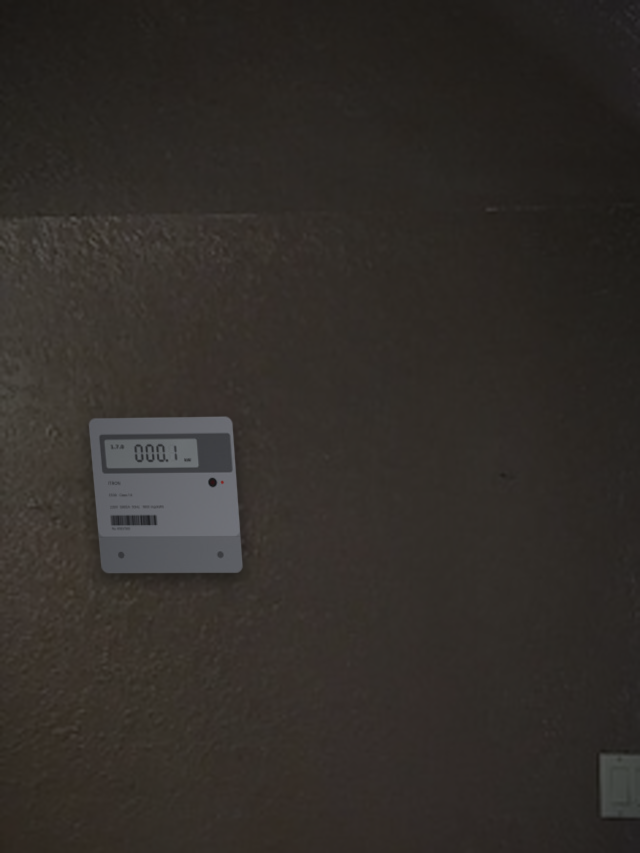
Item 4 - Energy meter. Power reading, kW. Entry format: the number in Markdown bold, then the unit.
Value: **0.1** kW
